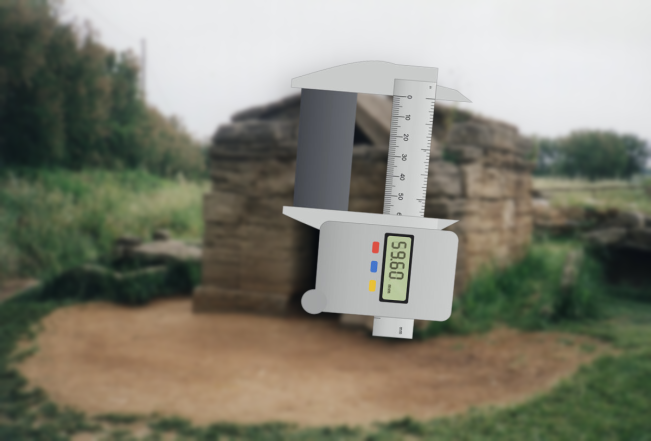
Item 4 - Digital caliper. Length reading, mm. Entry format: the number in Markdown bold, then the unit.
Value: **59.60** mm
